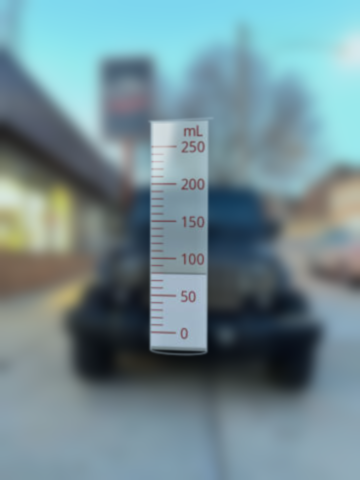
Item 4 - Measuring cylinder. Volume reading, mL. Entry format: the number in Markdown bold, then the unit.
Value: **80** mL
